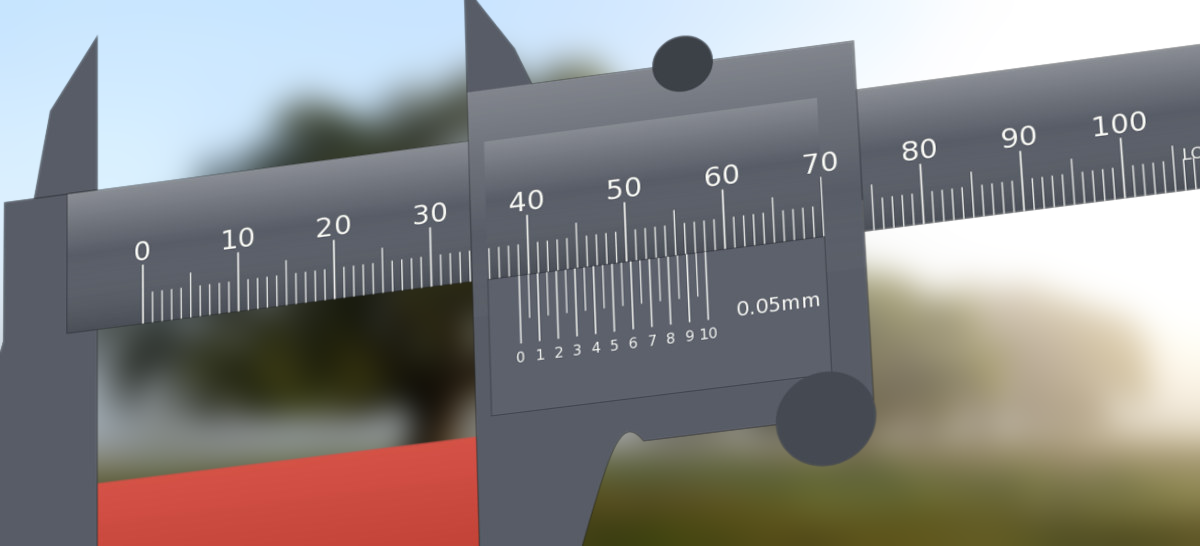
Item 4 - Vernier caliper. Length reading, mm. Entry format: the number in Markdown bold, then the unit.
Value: **39.0** mm
